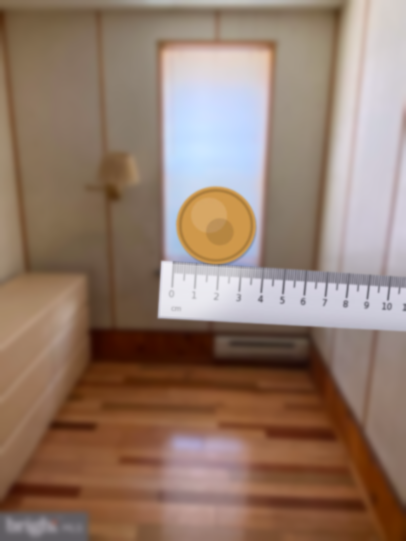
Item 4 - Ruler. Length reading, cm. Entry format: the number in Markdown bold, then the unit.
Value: **3.5** cm
